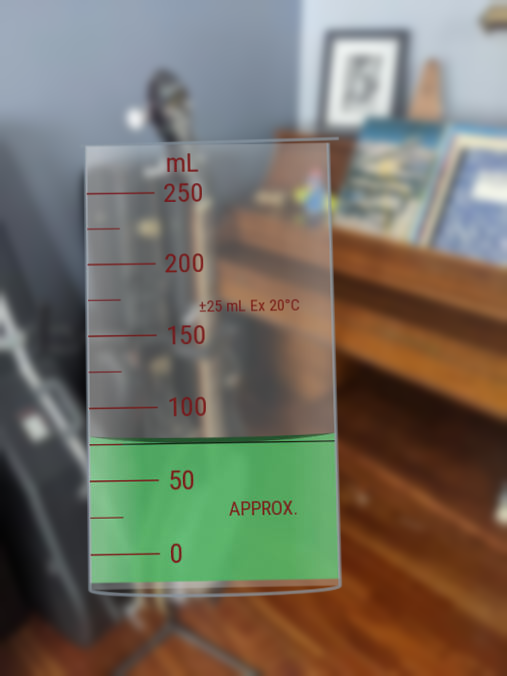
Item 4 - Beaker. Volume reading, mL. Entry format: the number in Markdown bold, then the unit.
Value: **75** mL
